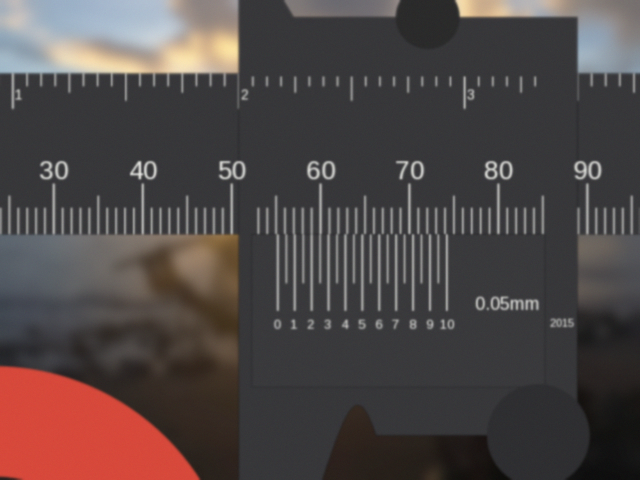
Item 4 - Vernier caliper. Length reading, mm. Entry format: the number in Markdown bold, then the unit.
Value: **55.2** mm
